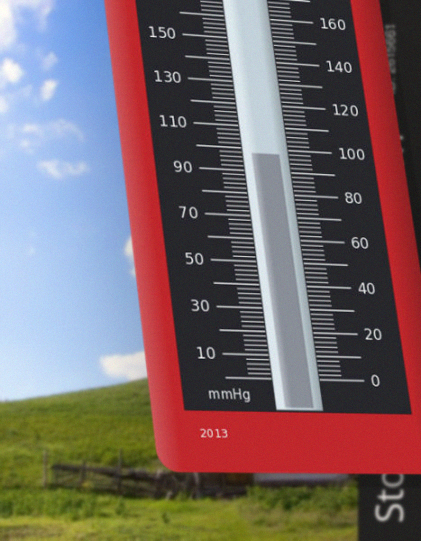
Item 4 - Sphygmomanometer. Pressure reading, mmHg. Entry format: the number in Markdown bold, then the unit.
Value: **98** mmHg
